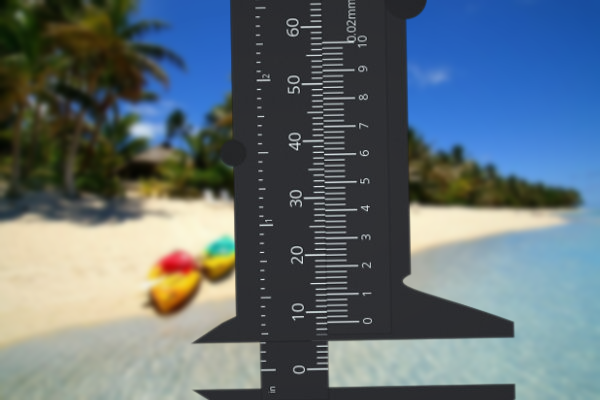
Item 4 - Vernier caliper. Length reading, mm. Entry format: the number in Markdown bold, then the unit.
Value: **8.2** mm
